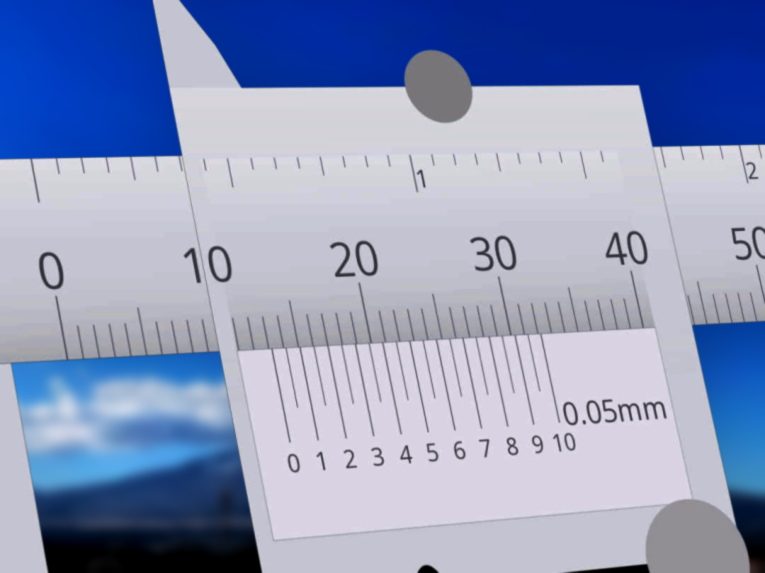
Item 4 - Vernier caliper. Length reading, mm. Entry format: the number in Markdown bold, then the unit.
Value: **13.2** mm
